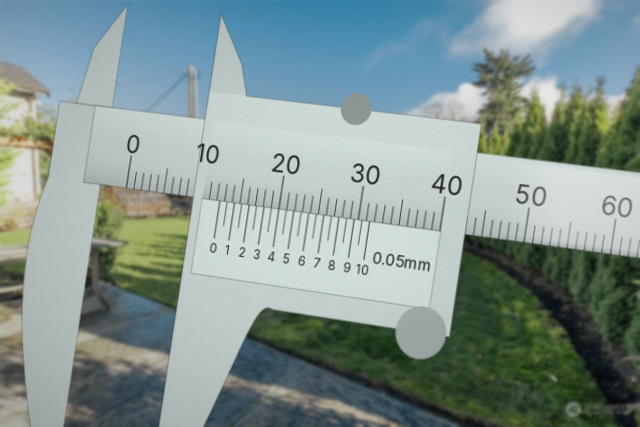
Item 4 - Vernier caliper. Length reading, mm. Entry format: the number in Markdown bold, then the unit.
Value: **12.4** mm
